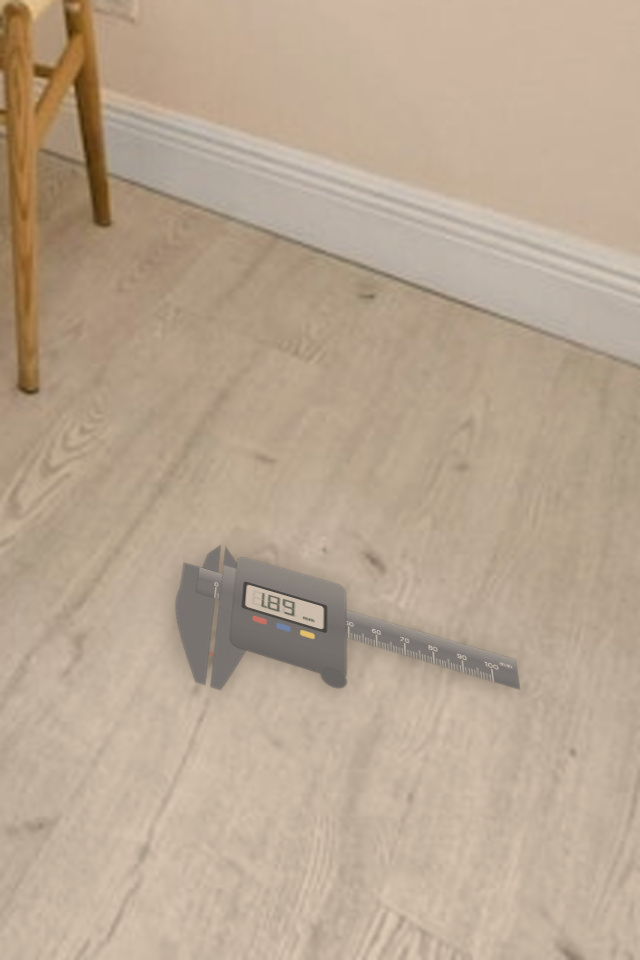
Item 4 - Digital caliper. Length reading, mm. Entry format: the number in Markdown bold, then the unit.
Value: **1.89** mm
